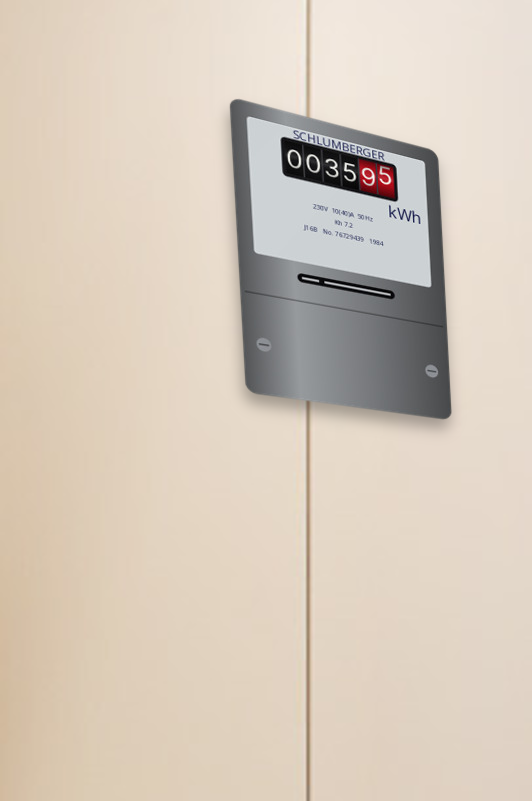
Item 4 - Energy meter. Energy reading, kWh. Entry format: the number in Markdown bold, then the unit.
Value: **35.95** kWh
